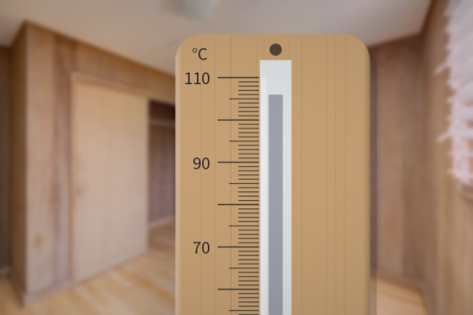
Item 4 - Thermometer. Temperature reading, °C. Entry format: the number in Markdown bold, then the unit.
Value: **106** °C
